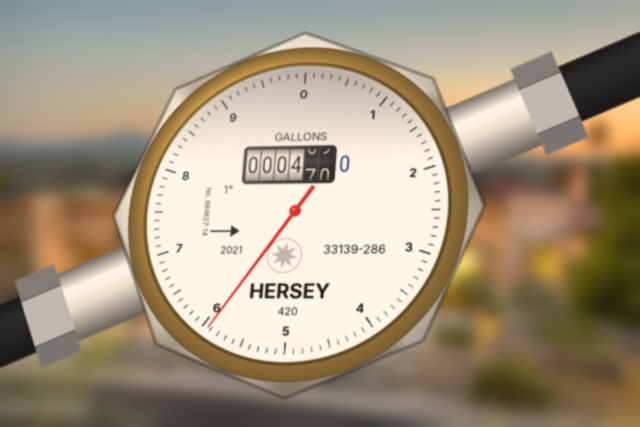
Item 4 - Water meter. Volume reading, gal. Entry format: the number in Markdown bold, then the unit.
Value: **4695.9** gal
